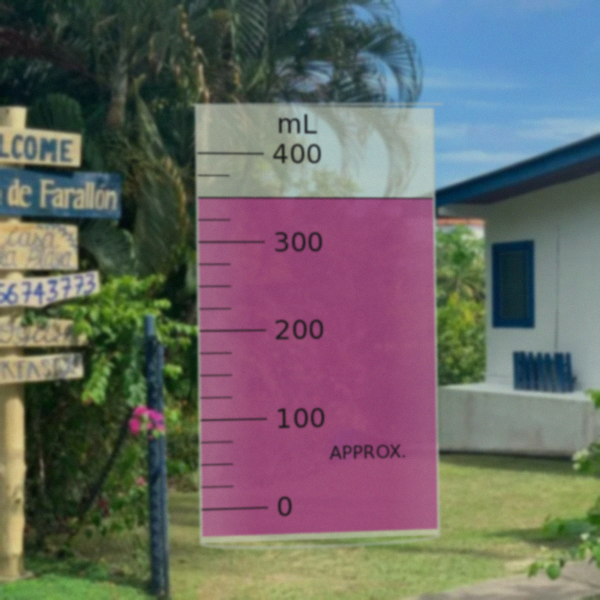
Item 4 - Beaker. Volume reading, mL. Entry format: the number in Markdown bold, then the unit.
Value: **350** mL
